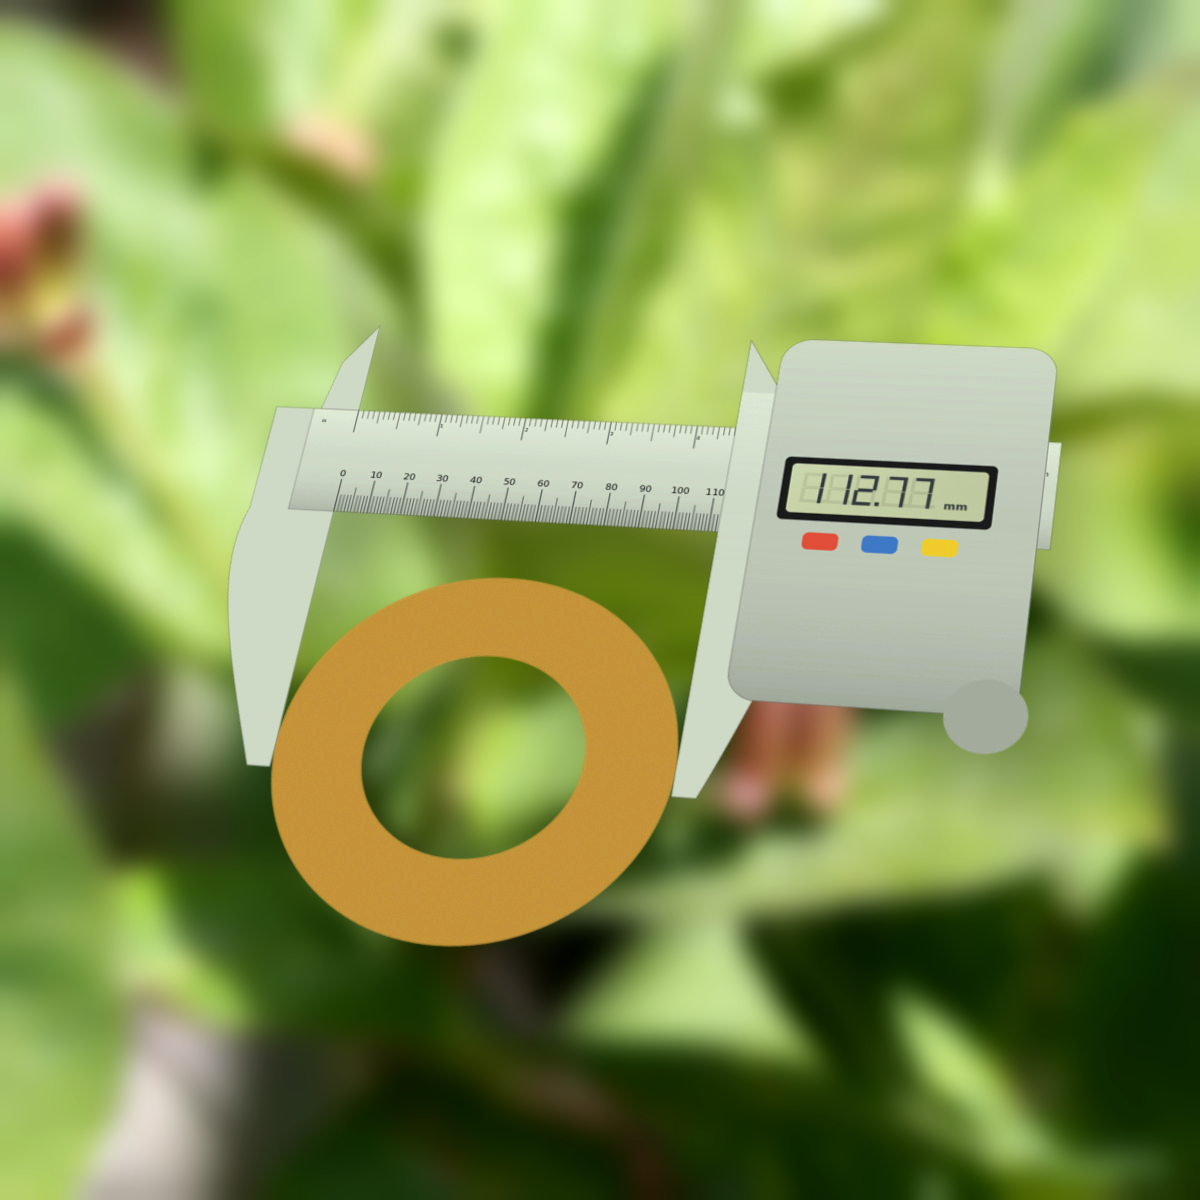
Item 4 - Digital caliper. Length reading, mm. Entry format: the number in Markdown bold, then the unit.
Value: **112.77** mm
